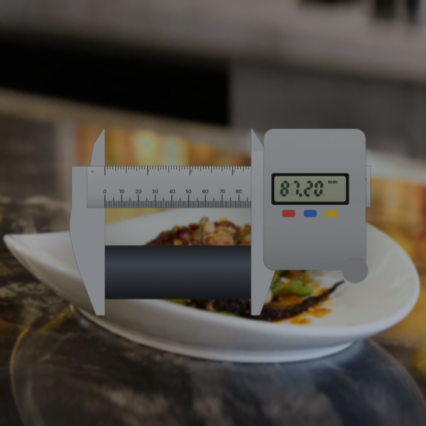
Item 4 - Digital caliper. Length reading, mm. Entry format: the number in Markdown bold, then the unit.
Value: **87.20** mm
